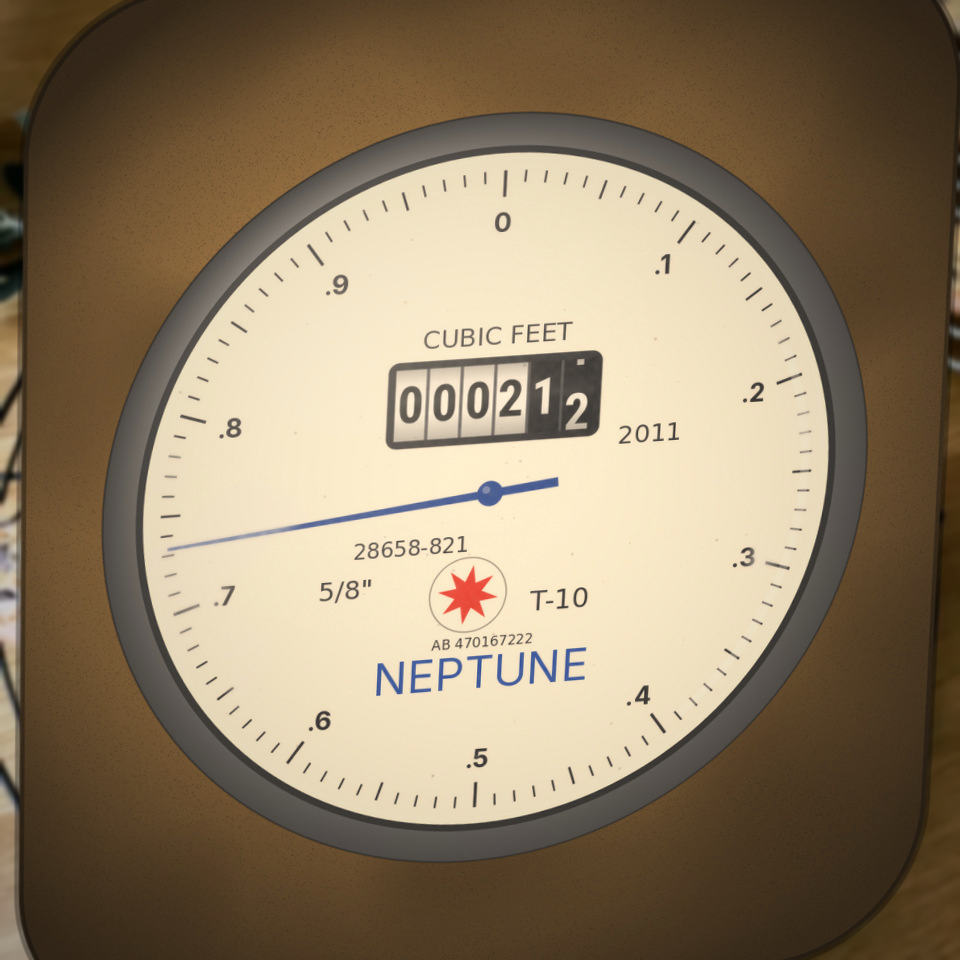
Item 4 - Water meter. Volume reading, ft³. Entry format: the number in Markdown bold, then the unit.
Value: **211.73** ft³
